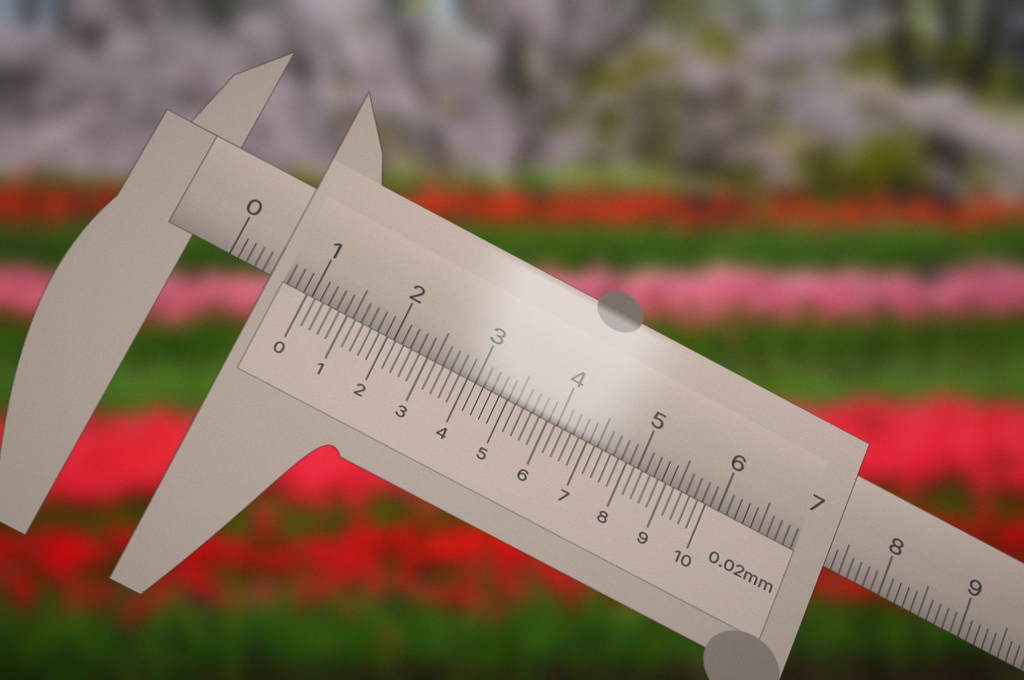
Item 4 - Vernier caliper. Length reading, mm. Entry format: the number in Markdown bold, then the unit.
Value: **9.4** mm
